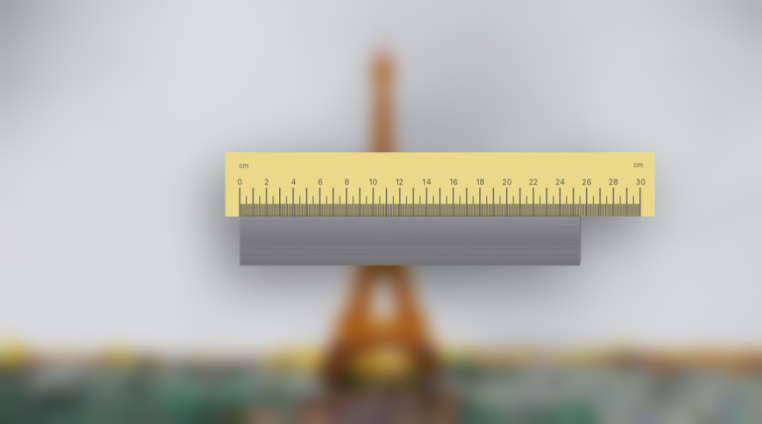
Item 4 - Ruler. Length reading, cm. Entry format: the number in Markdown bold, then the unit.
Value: **25.5** cm
